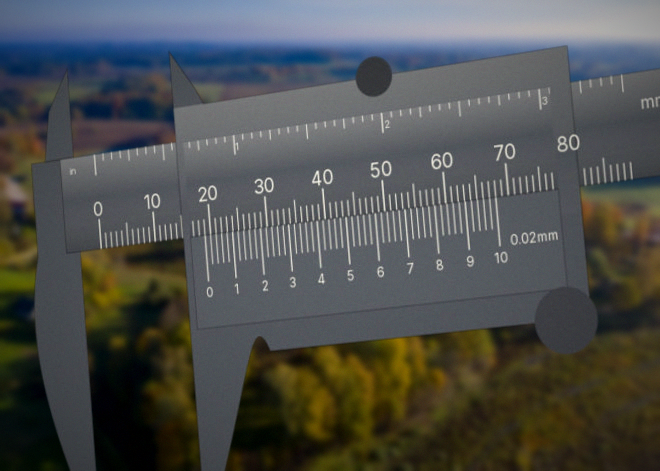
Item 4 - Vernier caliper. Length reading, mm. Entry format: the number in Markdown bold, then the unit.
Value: **19.0** mm
